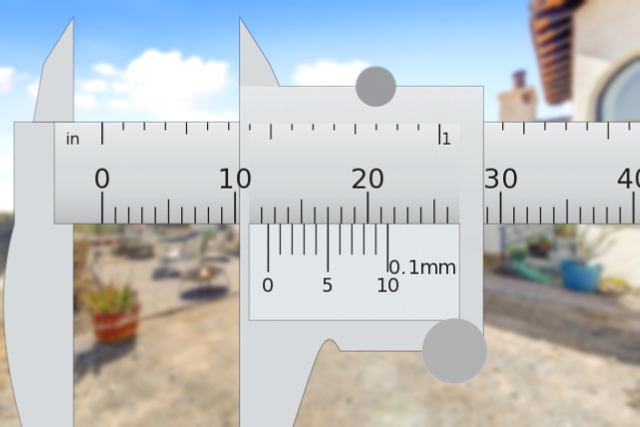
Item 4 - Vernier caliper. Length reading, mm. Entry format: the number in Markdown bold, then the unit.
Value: **12.5** mm
